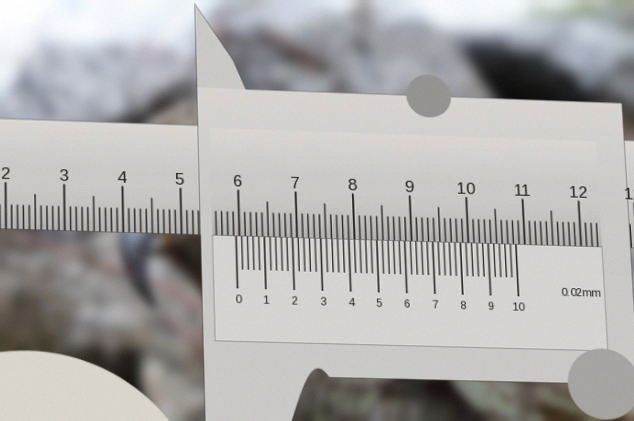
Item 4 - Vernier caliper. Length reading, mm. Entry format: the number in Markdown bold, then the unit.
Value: **59.4** mm
